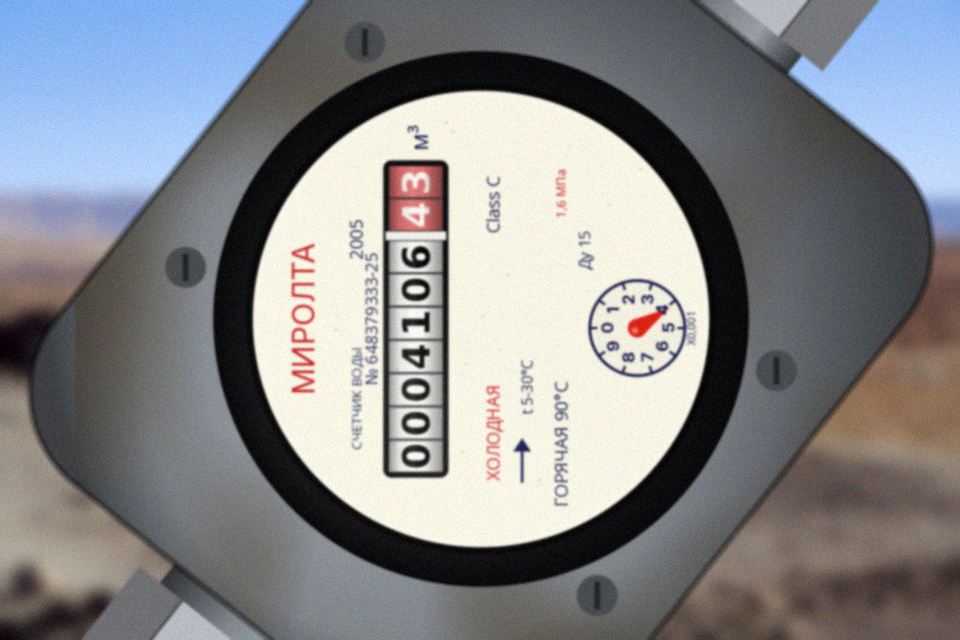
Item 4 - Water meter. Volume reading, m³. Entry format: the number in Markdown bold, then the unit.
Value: **4106.434** m³
